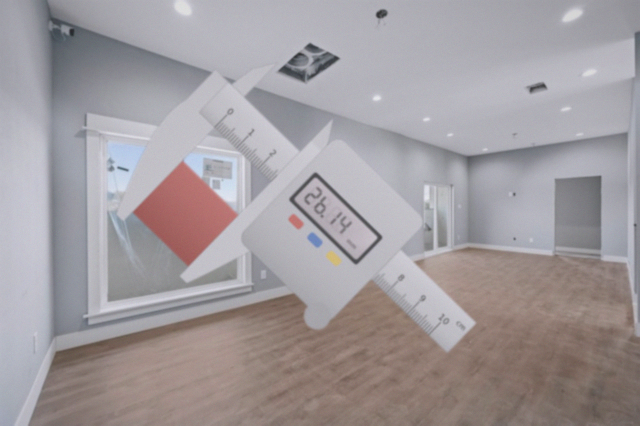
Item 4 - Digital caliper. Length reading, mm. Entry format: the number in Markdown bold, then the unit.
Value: **26.14** mm
